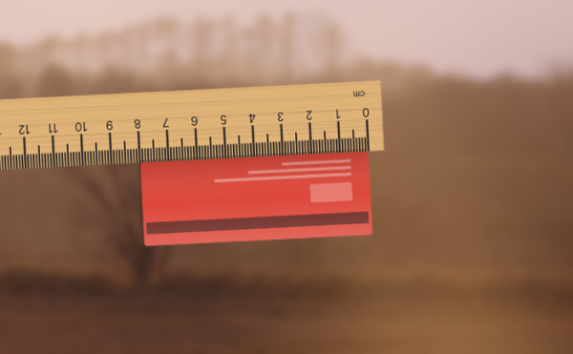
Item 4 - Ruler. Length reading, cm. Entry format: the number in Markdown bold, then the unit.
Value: **8** cm
